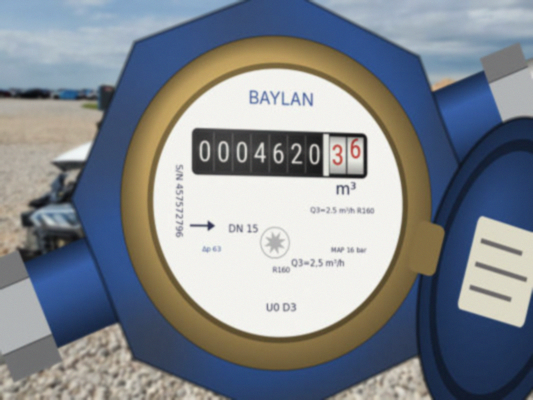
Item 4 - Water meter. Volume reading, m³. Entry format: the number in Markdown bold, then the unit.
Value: **4620.36** m³
